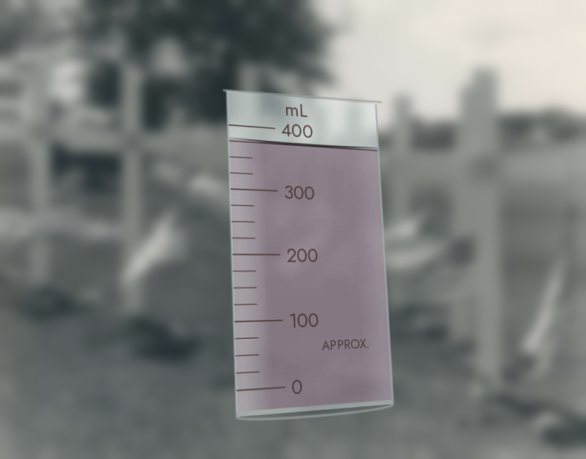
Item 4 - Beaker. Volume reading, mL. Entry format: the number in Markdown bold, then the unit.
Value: **375** mL
